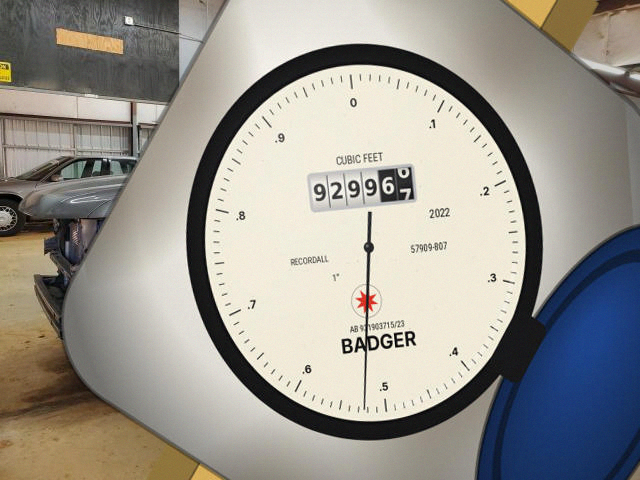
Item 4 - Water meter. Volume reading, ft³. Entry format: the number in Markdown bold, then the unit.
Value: **929966.52** ft³
